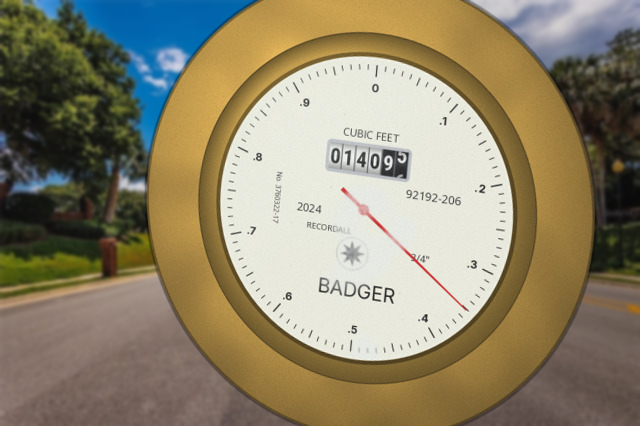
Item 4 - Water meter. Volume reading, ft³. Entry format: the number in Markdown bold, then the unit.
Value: **14095.35** ft³
